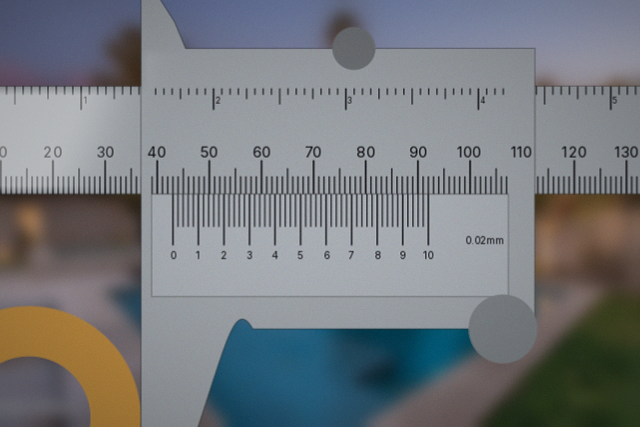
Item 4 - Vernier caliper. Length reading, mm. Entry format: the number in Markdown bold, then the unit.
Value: **43.0** mm
